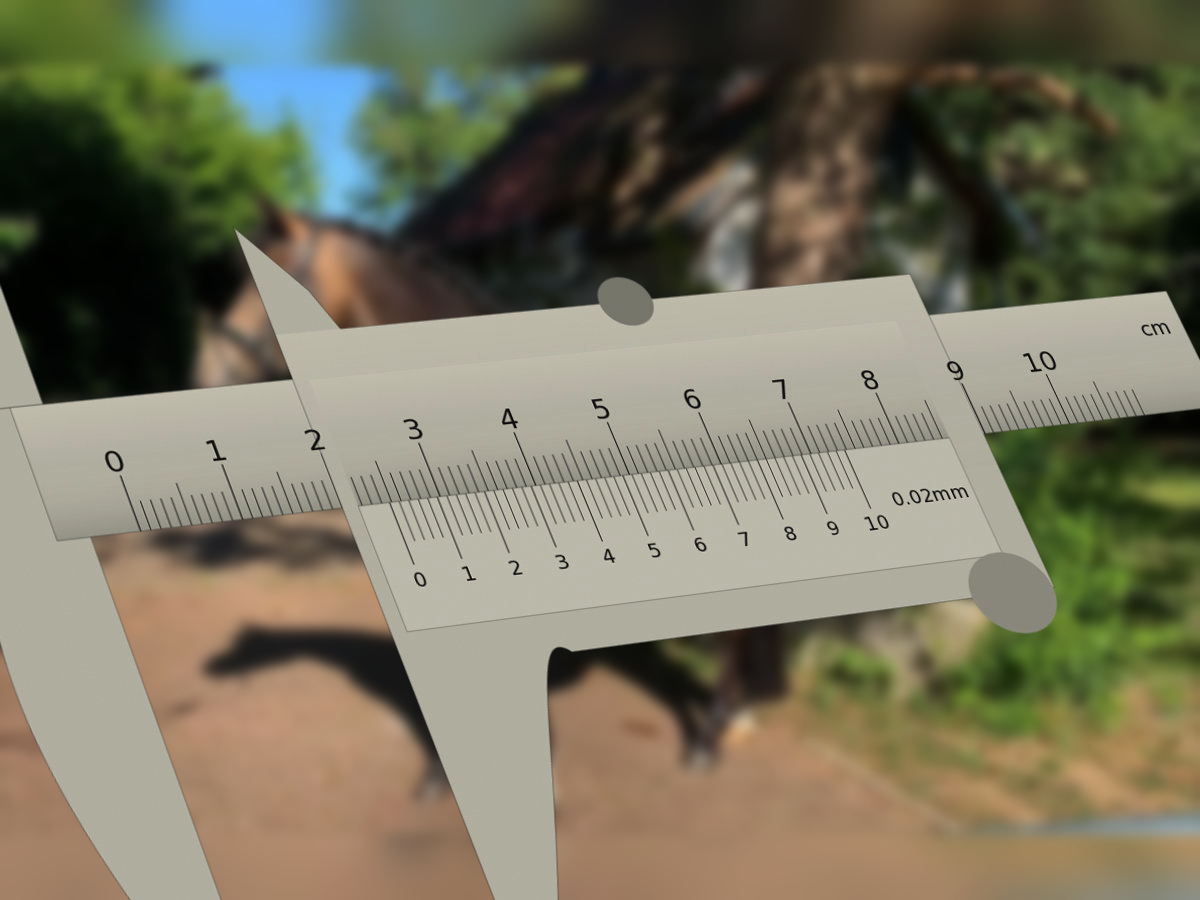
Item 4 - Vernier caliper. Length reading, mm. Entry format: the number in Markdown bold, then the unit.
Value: **24.8** mm
